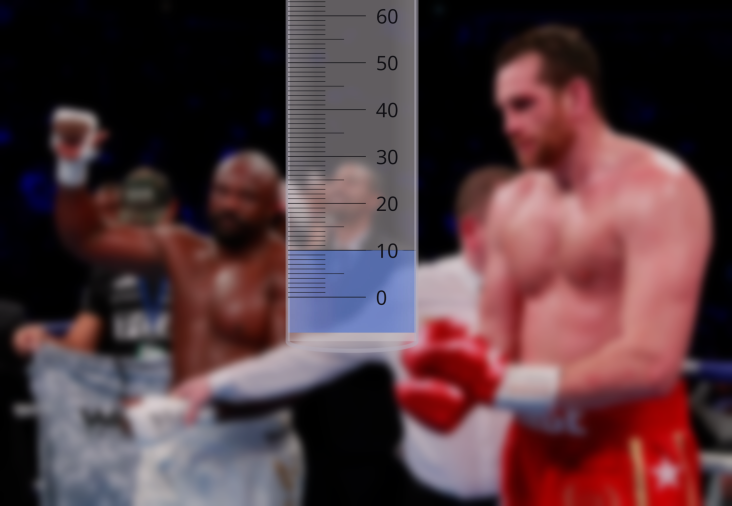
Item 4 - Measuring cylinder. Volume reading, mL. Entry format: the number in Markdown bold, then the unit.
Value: **10** mL
